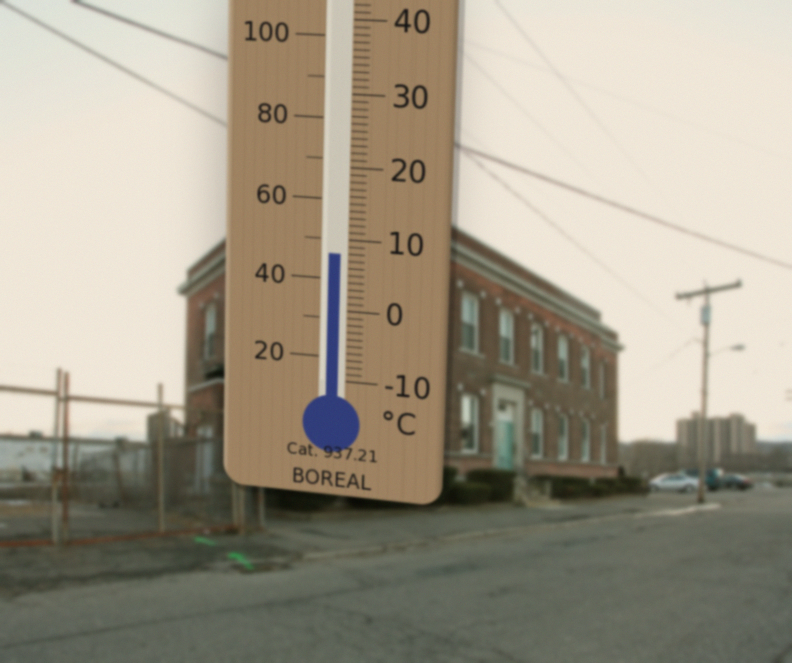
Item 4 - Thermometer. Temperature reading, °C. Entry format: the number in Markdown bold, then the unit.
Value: **8** °C
